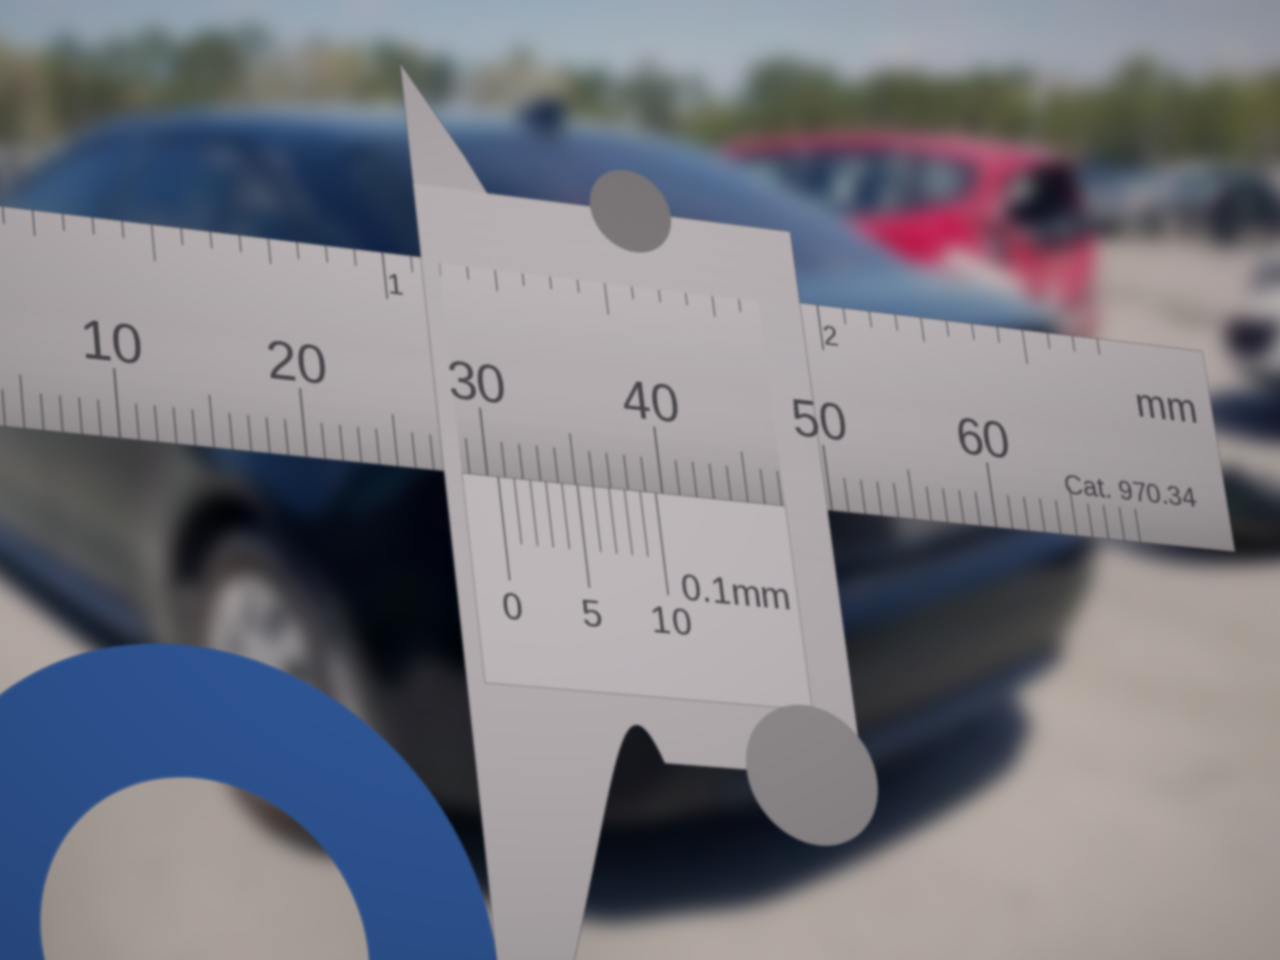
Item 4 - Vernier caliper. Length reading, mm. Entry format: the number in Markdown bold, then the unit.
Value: **30.6** mm
